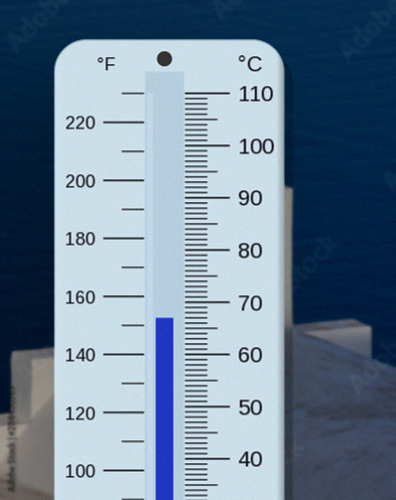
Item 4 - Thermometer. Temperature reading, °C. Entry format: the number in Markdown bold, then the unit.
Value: **67** °C
